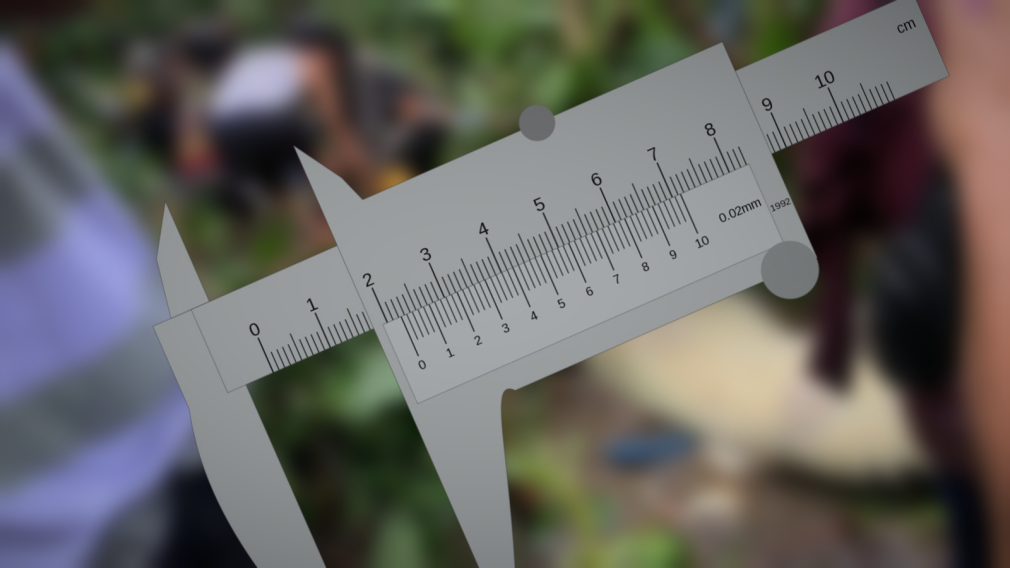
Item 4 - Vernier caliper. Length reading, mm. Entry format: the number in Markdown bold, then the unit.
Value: **22.4** mm
